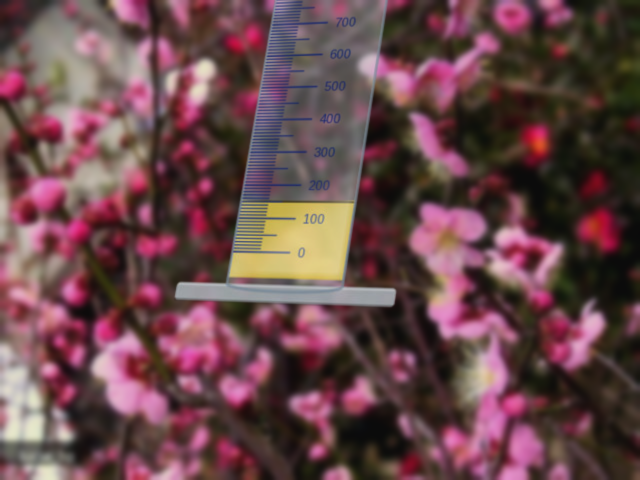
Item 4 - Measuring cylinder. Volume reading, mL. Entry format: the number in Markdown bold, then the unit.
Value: **150** mL
